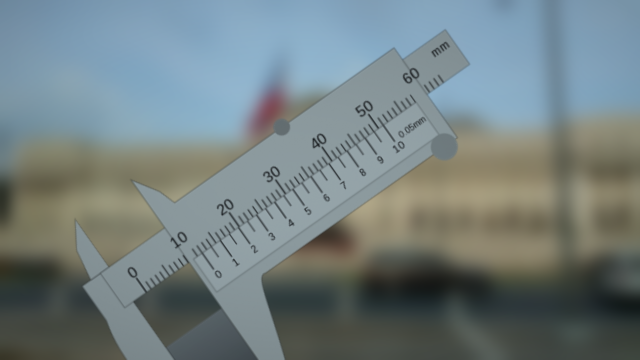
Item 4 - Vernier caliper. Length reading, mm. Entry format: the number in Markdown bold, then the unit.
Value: **12.0** mm
